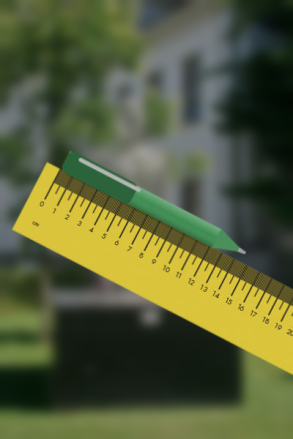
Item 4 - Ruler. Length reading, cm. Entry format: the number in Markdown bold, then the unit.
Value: **14.5** cm
